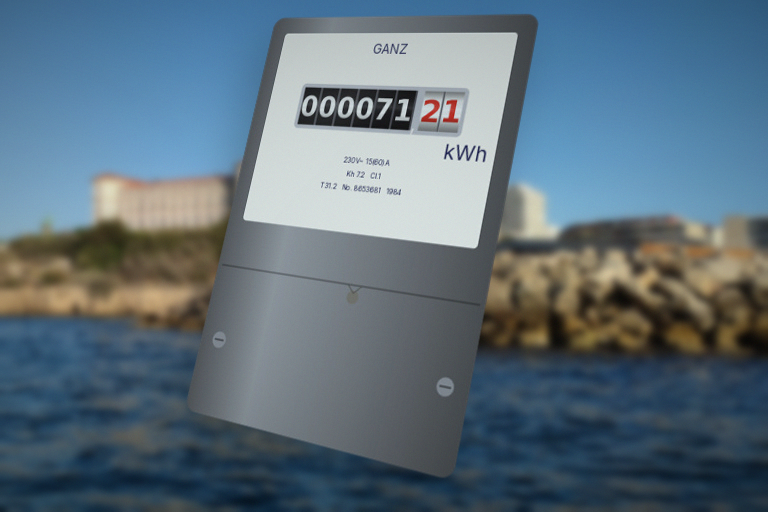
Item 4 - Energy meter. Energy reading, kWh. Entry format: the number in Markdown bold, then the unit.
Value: **71.21** kWh
